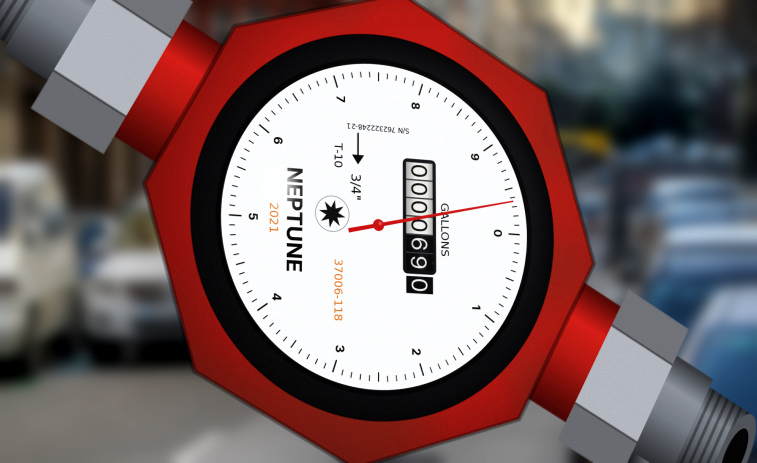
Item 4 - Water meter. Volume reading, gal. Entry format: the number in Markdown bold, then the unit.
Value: **689.6** gal
